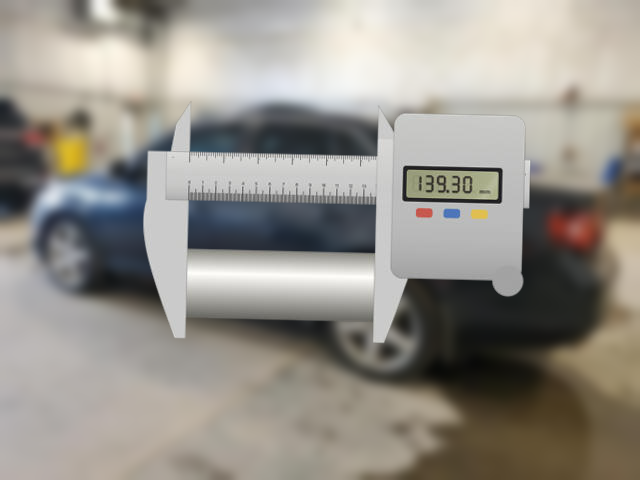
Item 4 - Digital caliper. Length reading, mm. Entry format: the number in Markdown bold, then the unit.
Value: **139.30** mm
